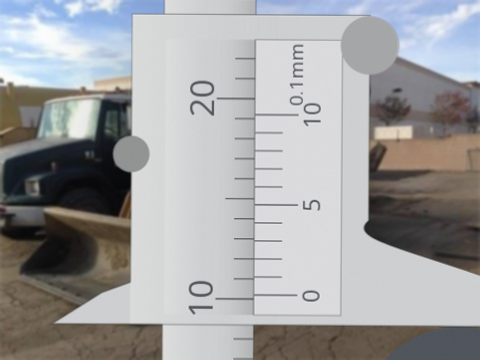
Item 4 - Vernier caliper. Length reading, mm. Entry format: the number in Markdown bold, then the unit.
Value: **10.2** mm
